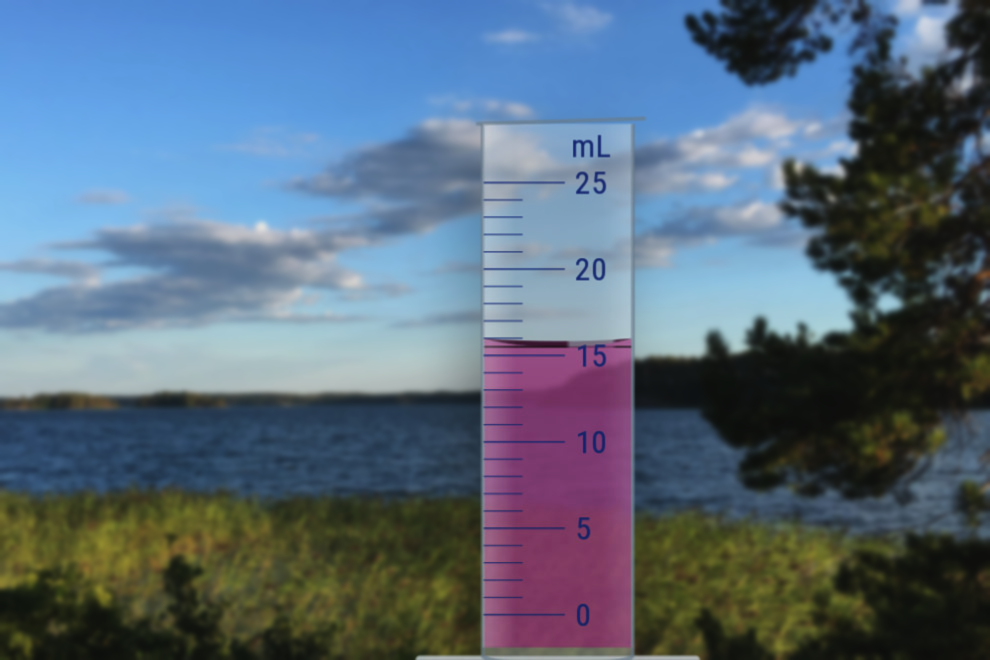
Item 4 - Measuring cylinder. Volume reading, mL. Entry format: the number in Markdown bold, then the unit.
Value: **15.5** mL
